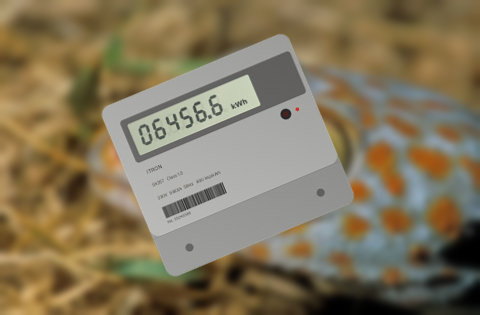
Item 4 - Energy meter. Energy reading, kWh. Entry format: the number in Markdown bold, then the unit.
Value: **6456.6** kWh
